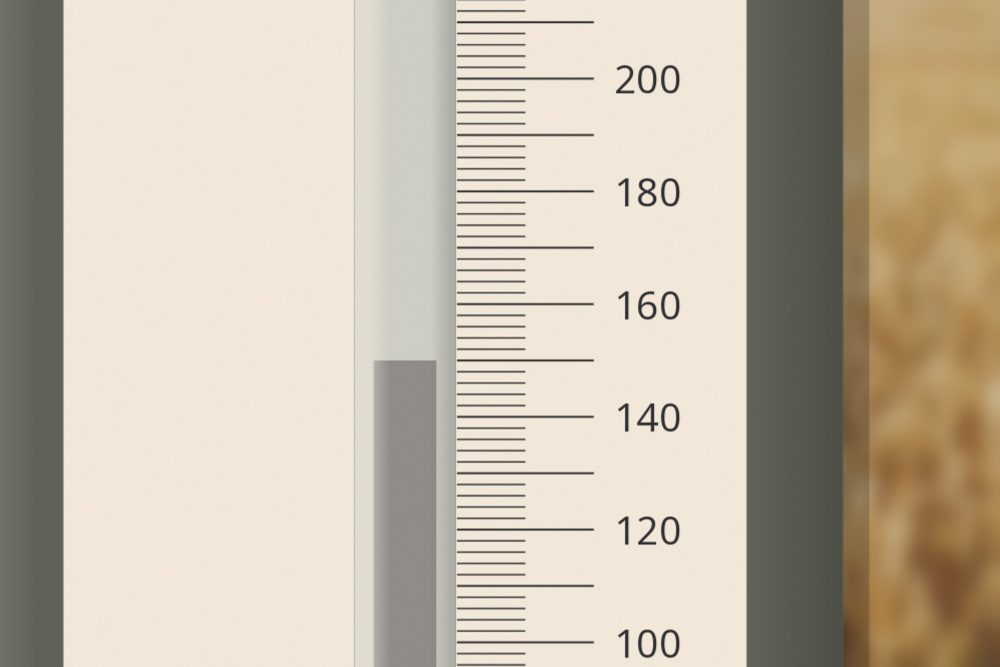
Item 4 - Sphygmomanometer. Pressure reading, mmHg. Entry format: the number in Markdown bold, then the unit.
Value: **150** mmHg
